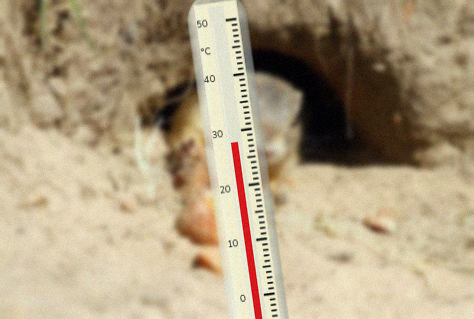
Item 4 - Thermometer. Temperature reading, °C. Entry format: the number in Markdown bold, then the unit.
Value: **28** °C
